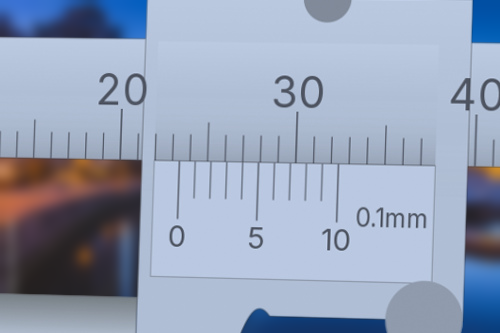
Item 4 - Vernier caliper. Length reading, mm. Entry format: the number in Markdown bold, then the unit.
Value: **23.4** mm
